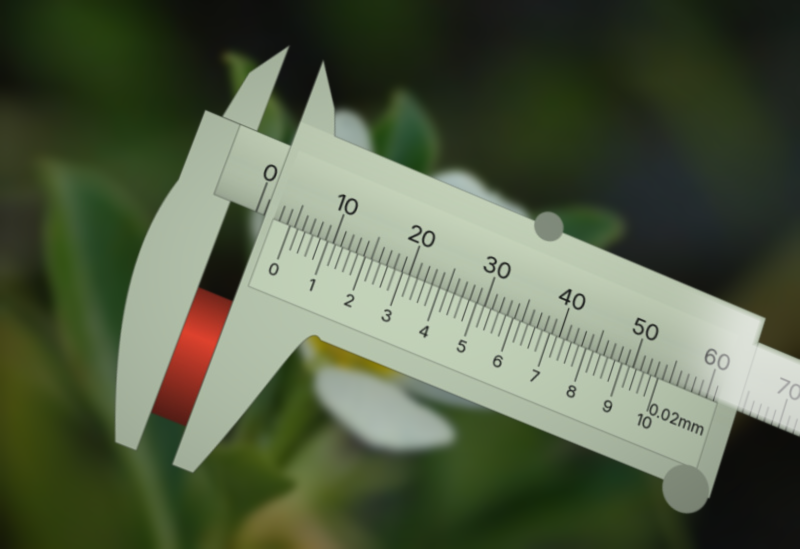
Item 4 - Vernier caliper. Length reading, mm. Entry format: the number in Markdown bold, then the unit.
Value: **4.4** mm
